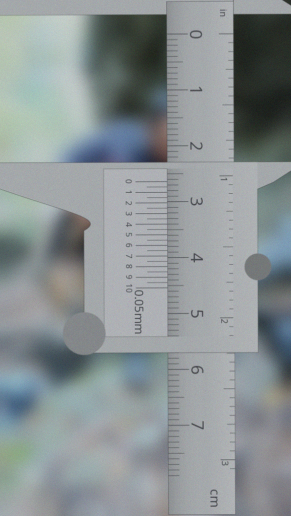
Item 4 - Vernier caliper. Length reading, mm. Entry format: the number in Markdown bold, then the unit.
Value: **26.4** mm
